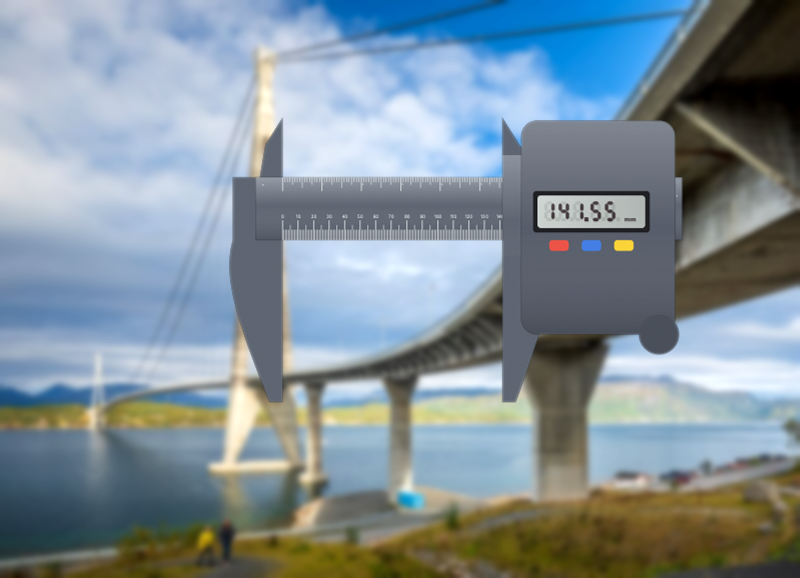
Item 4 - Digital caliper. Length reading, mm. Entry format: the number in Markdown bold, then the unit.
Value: **141.55** mm
